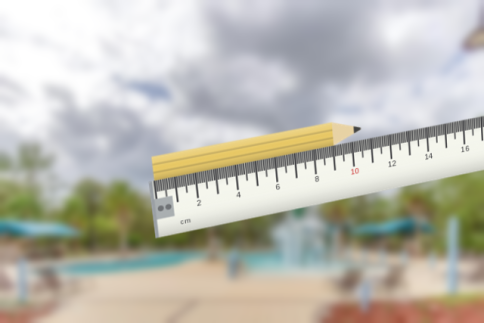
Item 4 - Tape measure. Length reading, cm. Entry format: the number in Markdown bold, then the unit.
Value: **10.5** cm
